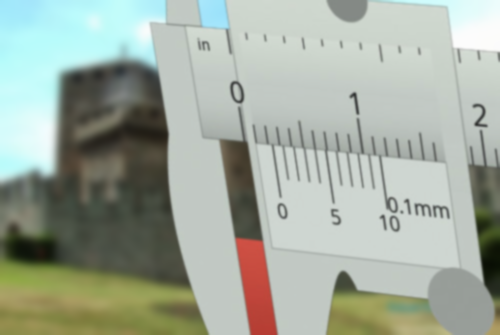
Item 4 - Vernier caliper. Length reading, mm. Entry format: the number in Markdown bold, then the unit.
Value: **2.4** mm
